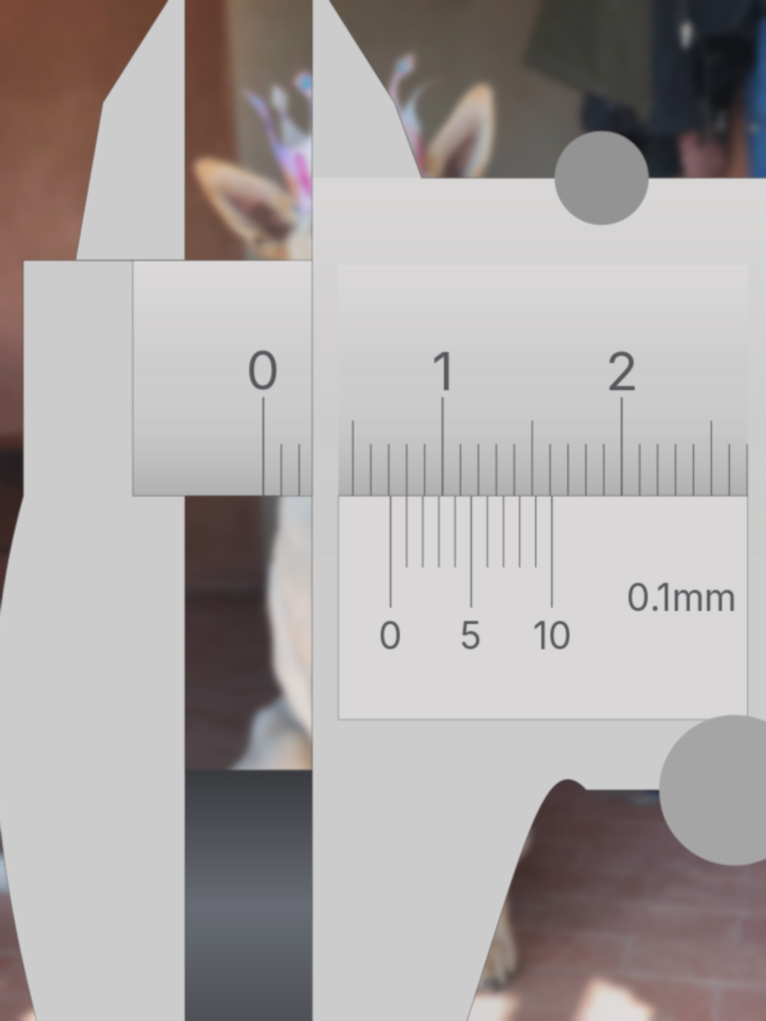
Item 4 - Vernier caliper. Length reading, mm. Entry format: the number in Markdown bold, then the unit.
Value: **7.1** mm
